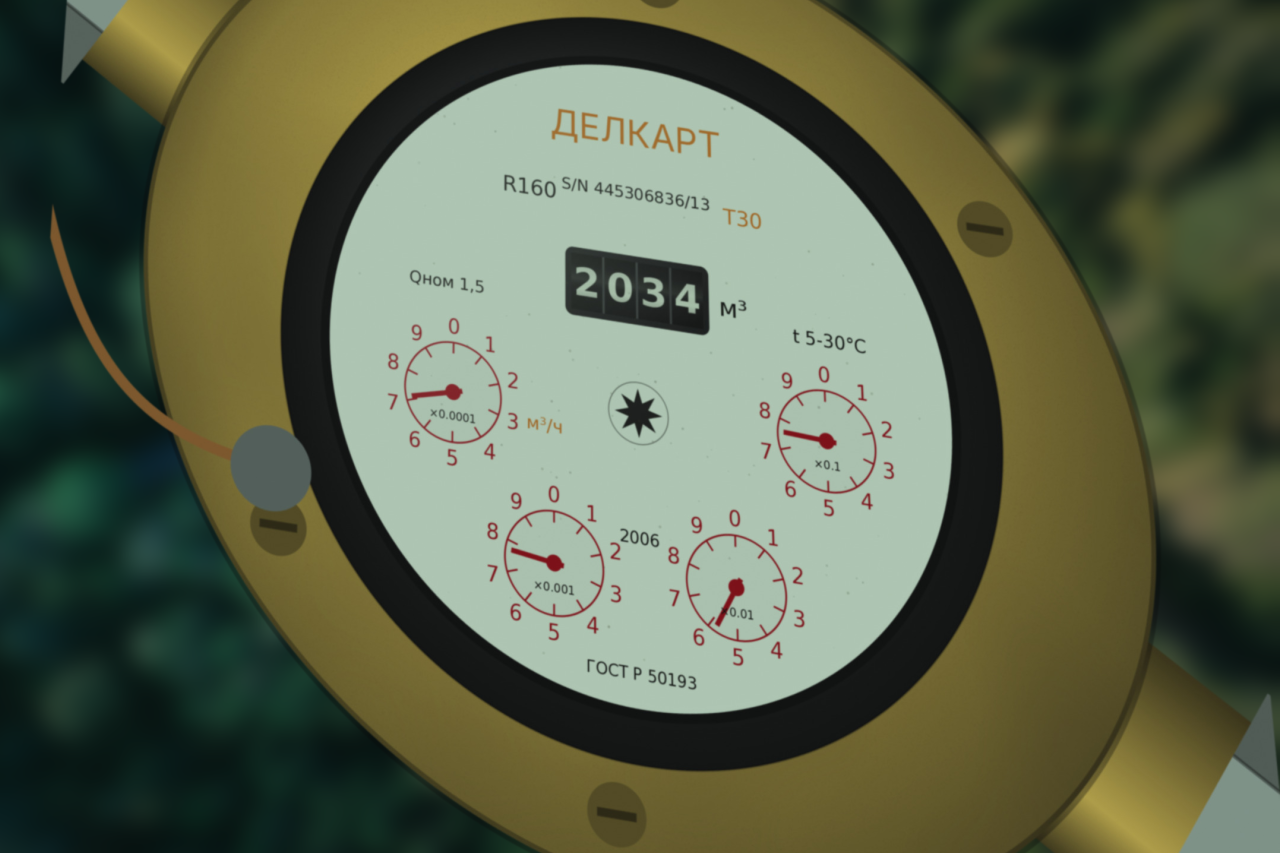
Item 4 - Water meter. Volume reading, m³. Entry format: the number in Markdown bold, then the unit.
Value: **2034.7577** m³
